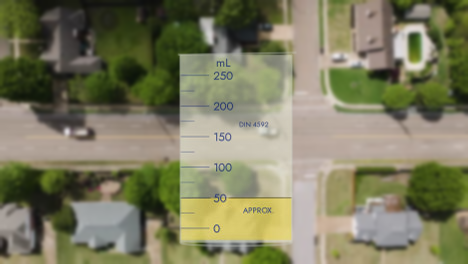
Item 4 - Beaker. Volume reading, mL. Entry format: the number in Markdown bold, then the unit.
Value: **50** mL
